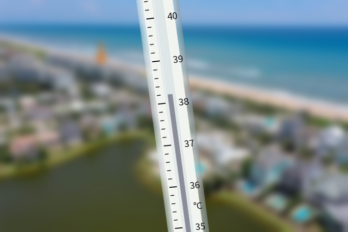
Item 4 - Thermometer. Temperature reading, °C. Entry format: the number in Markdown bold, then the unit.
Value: **38.2** °C
